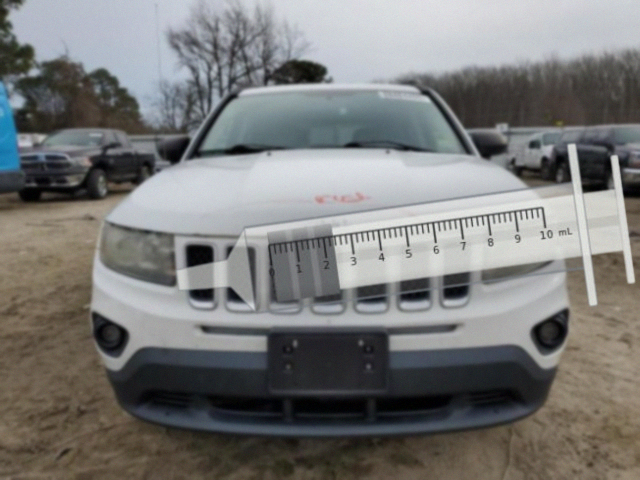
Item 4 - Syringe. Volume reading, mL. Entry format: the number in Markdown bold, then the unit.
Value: **0** mL
